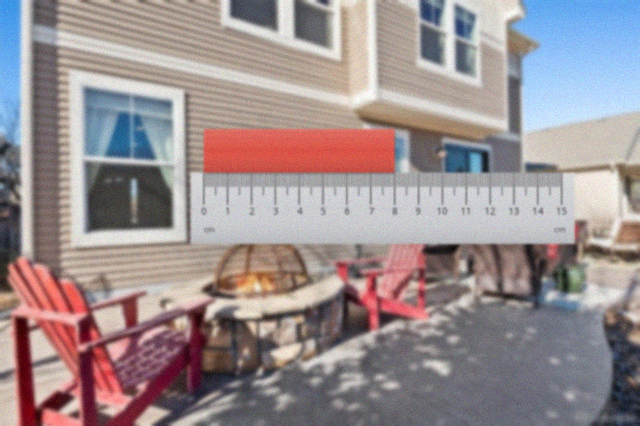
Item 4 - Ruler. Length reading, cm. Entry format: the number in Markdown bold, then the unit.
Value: **8** cm
